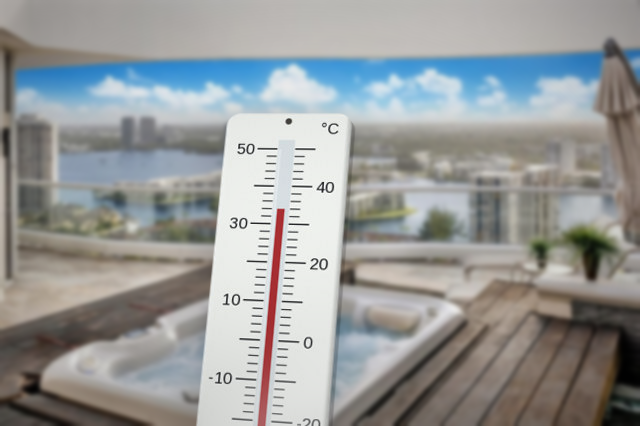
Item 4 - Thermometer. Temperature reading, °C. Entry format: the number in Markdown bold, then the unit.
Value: **34** °C
